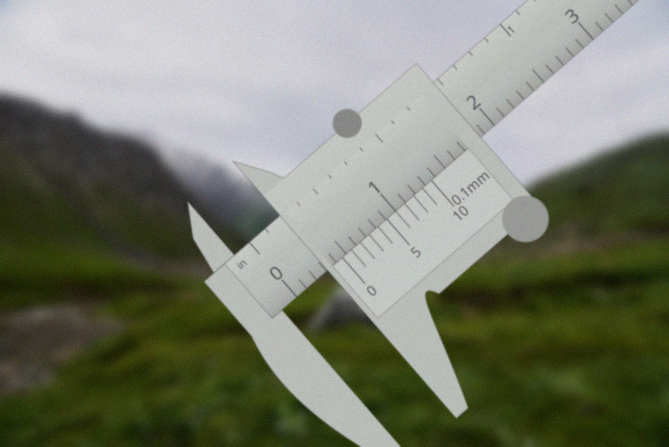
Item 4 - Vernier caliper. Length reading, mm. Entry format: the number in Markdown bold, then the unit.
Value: **4.6** mm
